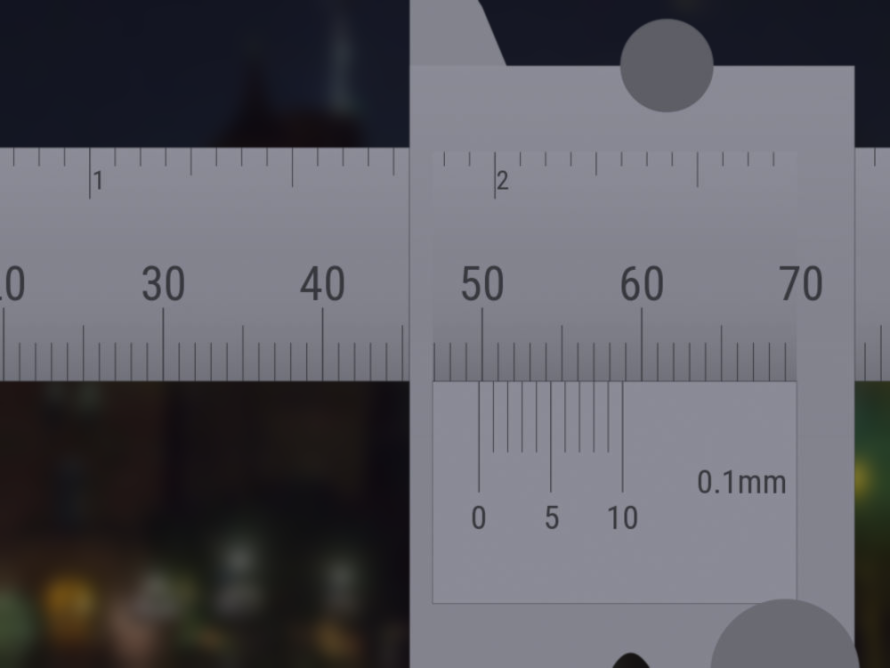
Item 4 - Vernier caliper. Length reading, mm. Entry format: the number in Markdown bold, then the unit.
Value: **49.8** mm
